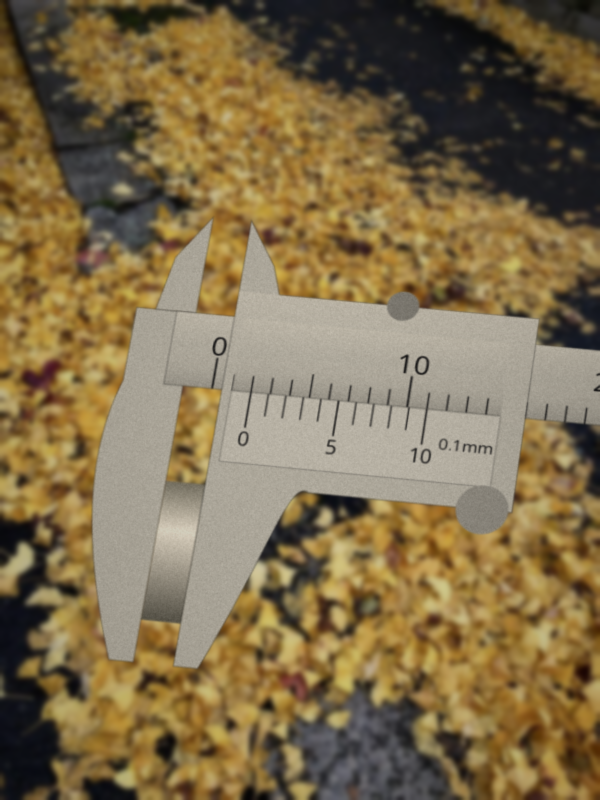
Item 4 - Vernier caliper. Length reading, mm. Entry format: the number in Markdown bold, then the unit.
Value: **2.0** mm
